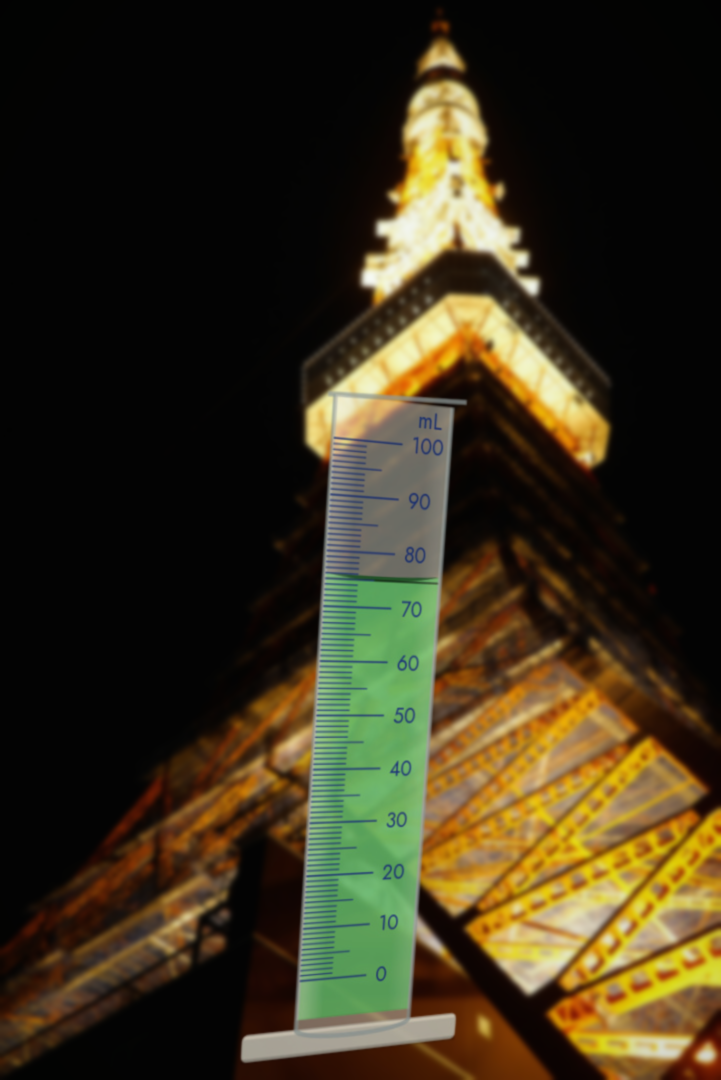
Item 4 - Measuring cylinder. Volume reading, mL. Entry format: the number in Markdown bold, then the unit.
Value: **75** mL
